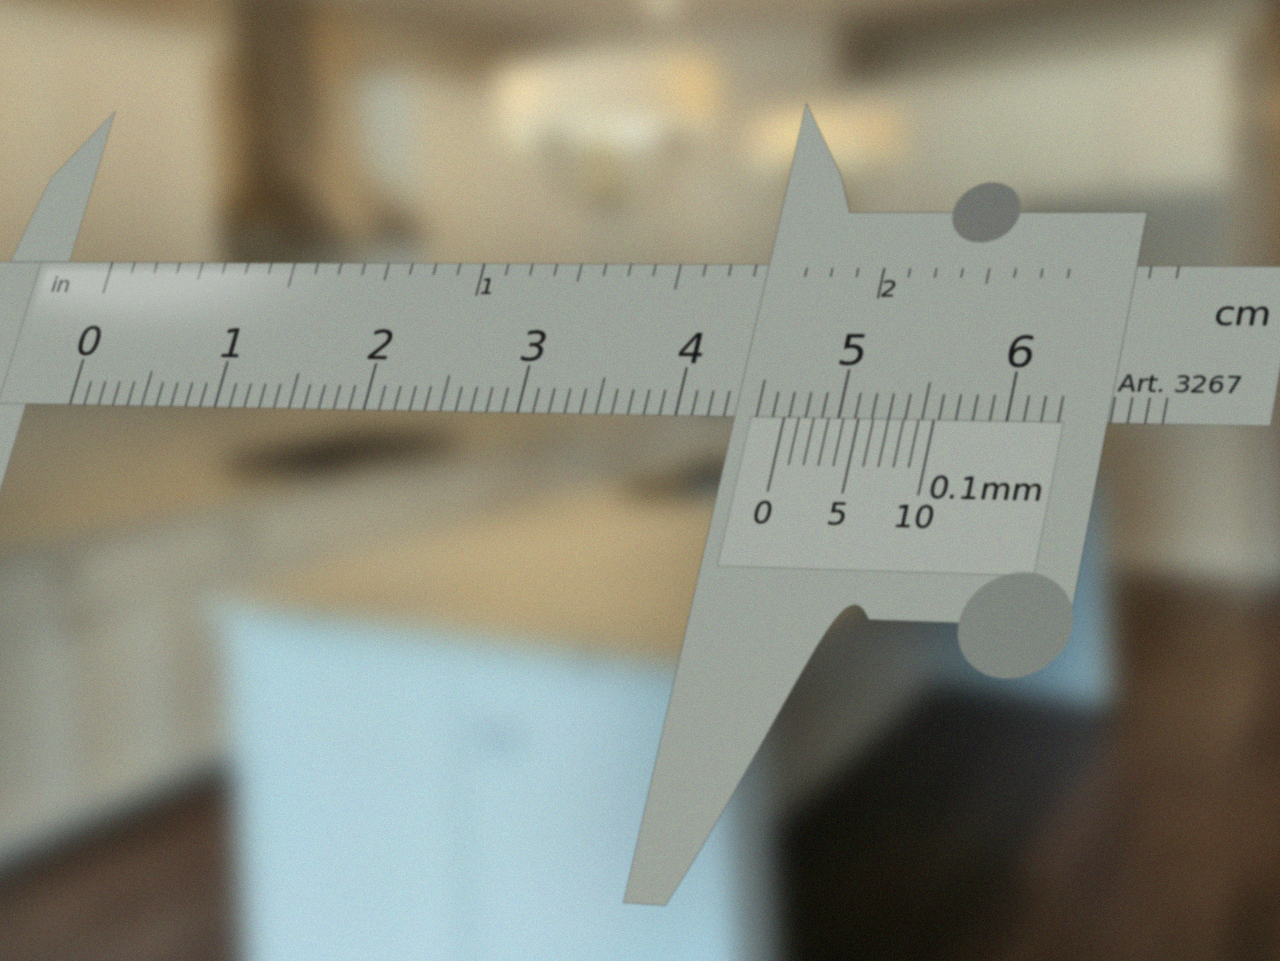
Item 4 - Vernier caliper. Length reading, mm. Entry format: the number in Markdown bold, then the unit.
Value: **46.7** mm
